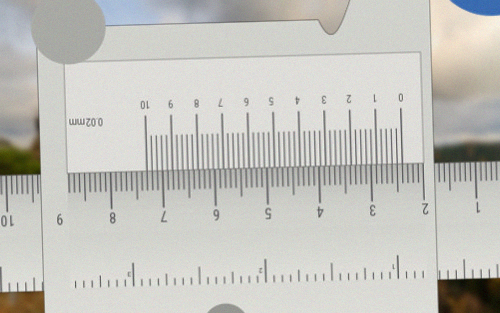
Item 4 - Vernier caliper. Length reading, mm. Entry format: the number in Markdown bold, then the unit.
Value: **24.0** mm
